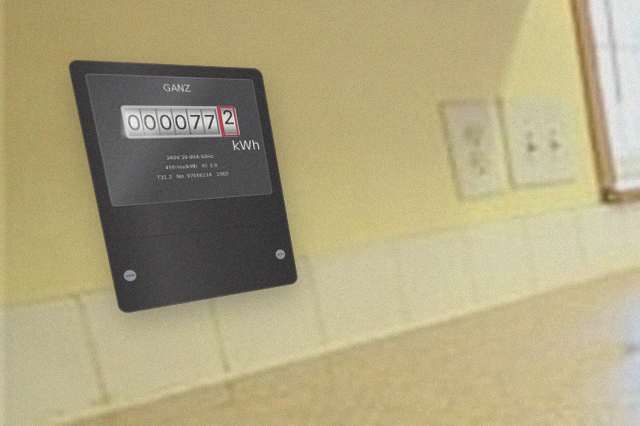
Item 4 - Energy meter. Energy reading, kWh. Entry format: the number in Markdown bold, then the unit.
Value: **77.2** kWh
